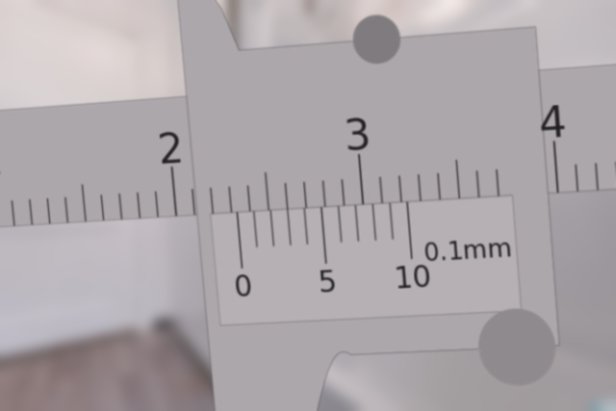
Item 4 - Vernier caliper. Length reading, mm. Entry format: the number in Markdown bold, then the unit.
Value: **23.3** mm
